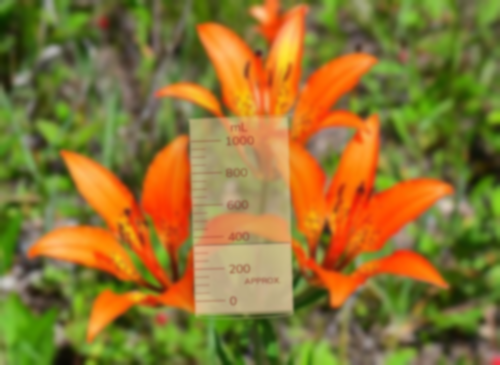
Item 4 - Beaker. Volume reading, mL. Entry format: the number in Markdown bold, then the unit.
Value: **350** mL
